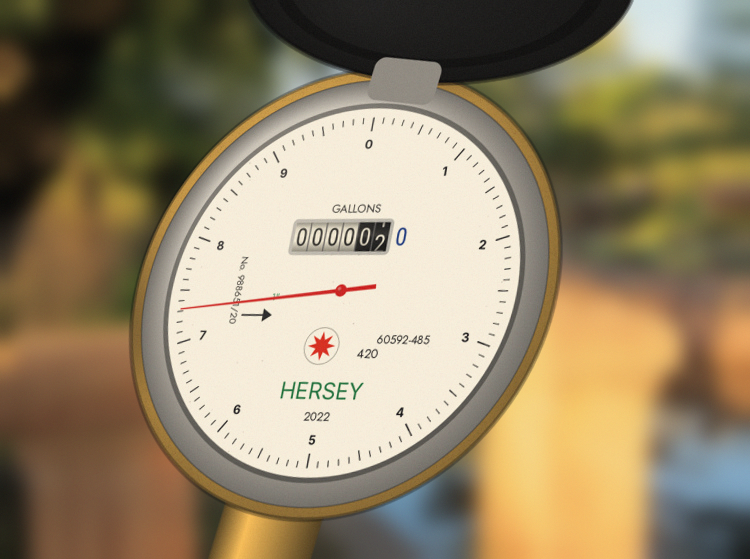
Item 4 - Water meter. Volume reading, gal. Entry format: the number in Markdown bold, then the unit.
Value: **17.3** gal
